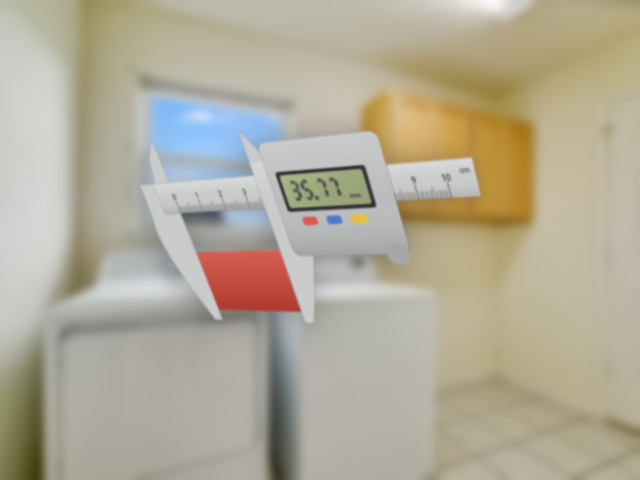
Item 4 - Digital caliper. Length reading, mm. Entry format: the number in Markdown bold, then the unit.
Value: **35.77** mm
